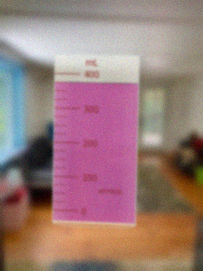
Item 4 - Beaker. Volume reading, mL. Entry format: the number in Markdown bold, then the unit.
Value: **375** mL
